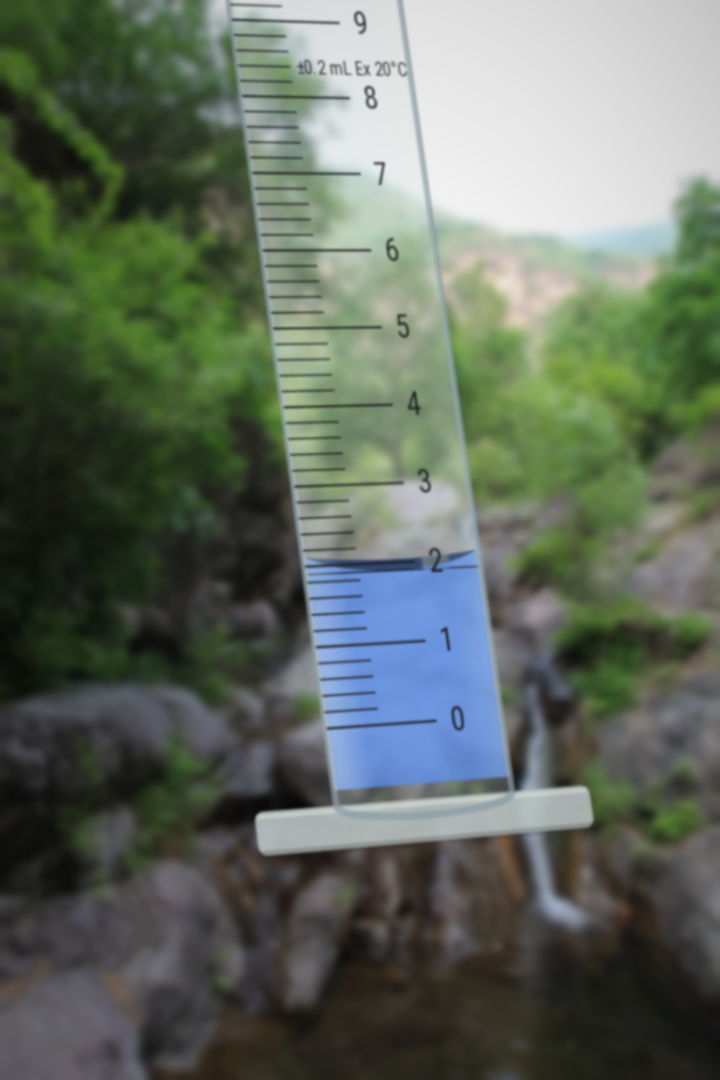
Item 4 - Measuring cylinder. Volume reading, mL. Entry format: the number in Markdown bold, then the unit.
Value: **1.9** mL
